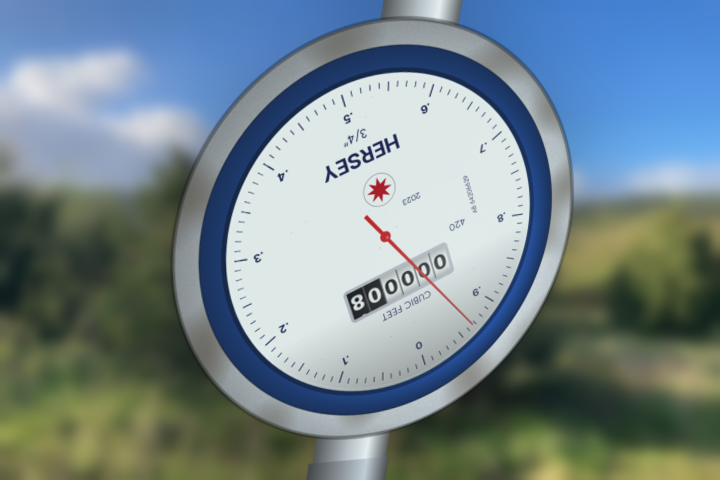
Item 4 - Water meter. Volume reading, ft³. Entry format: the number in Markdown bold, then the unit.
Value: **7.93** ft³
